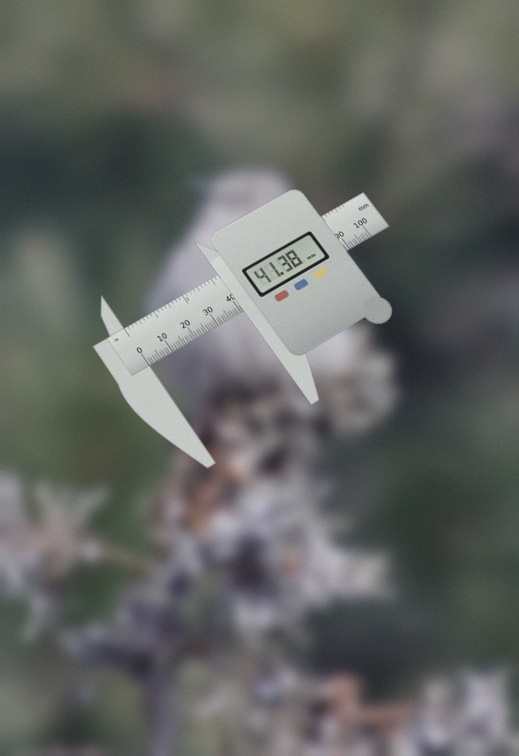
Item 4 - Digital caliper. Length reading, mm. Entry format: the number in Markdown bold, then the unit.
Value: **41.38** mm
